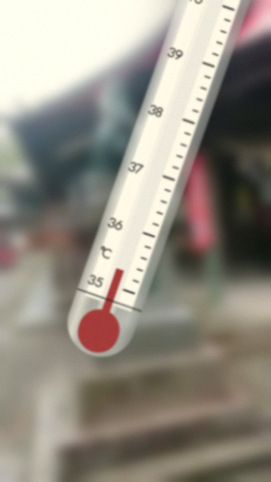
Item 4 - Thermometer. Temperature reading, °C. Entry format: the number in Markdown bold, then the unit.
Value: **35.3** °C
